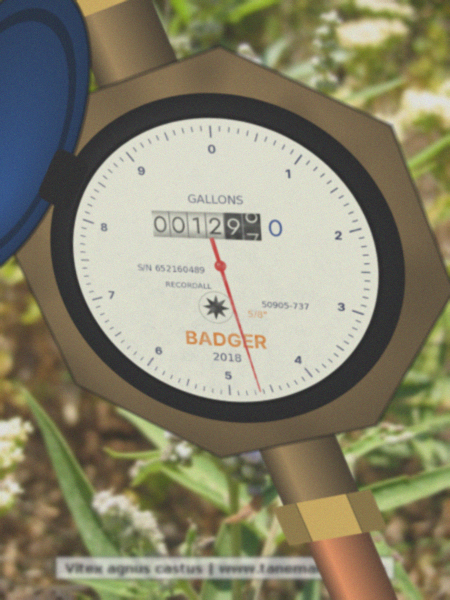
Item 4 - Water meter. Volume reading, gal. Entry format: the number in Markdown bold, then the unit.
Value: **12964.6** gal
